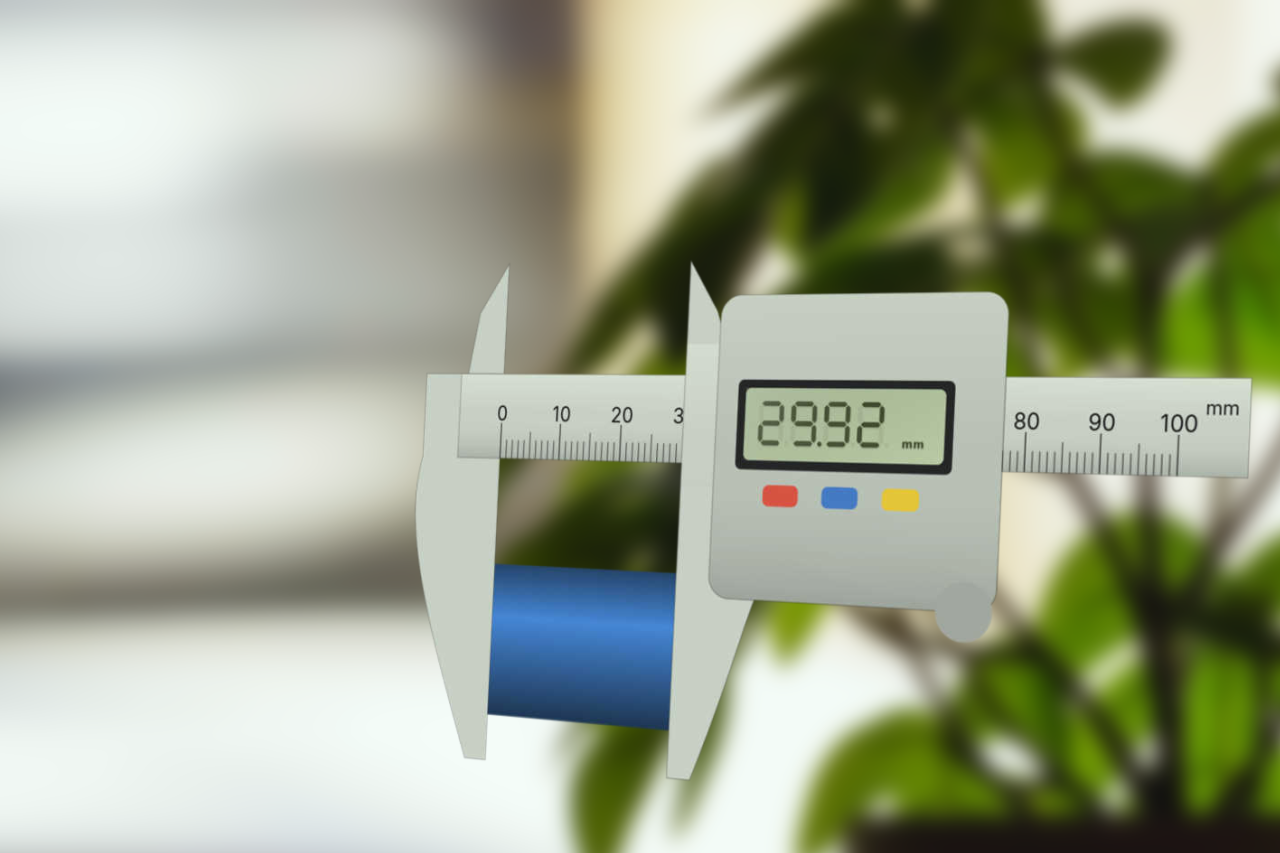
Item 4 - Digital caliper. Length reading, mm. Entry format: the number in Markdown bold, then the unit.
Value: **29.92** mm
